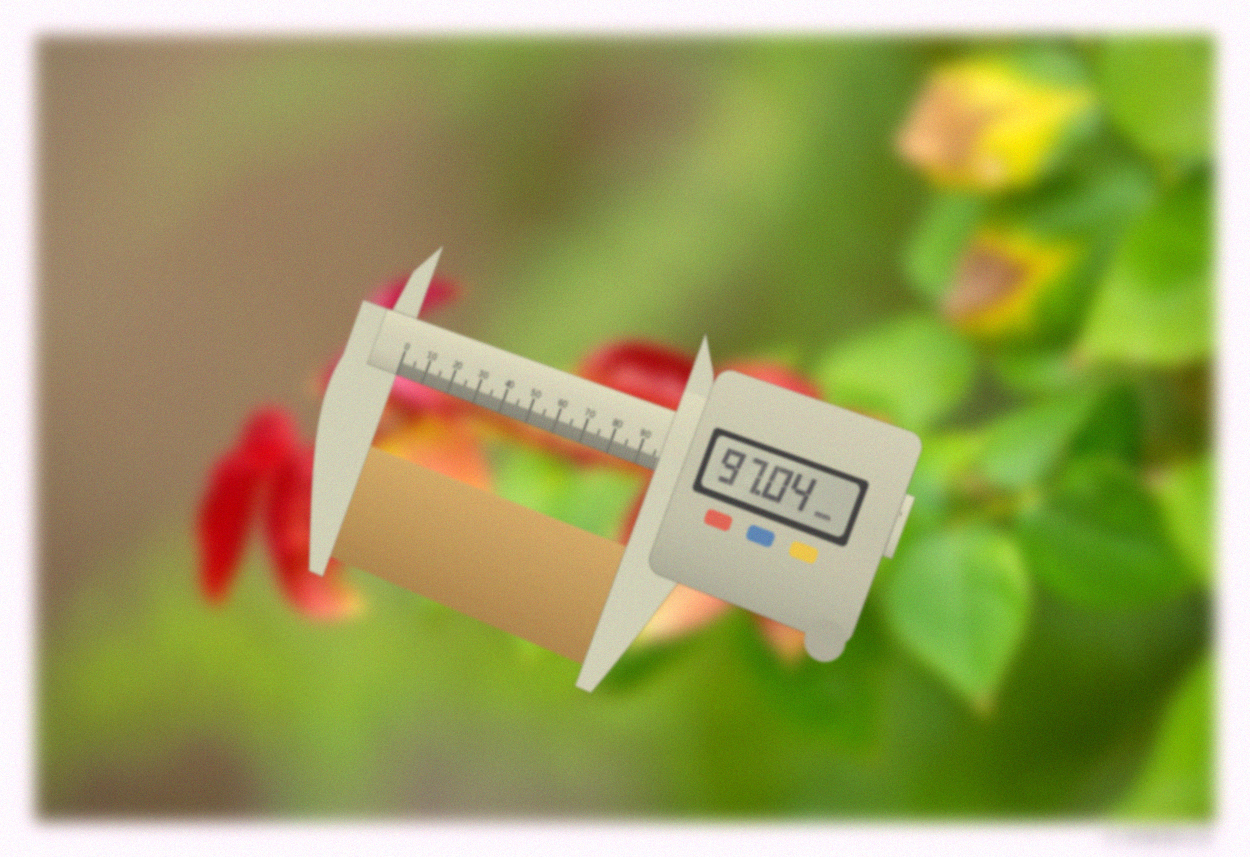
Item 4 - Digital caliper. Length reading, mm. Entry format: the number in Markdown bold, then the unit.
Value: **97.04** mm
